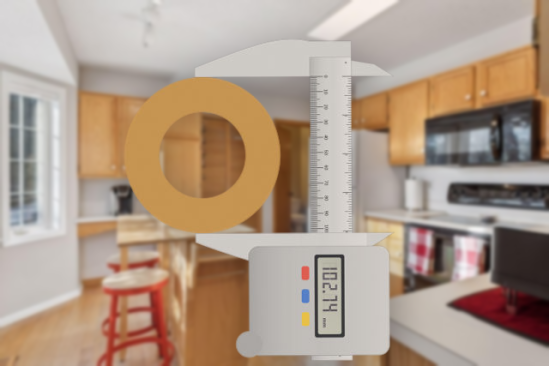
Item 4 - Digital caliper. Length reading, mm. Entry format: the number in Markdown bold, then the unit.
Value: **102.74** mm
